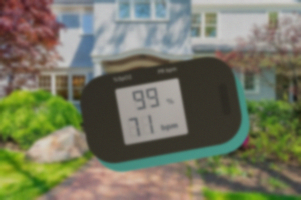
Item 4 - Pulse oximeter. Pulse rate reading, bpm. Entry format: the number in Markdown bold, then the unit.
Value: **71** bpm
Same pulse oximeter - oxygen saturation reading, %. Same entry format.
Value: **99** %
